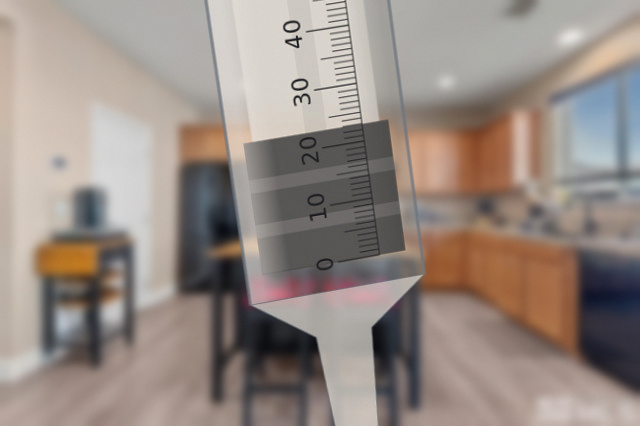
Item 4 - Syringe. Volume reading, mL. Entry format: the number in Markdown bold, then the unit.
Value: **0** mL
